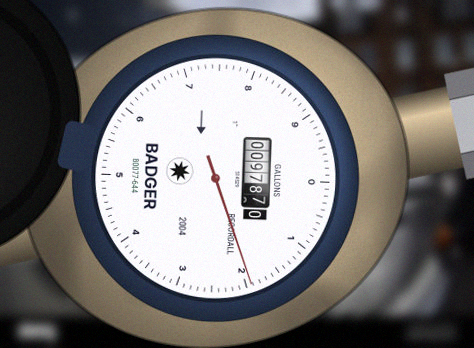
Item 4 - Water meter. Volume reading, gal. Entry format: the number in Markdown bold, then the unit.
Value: **97871.9** gal
